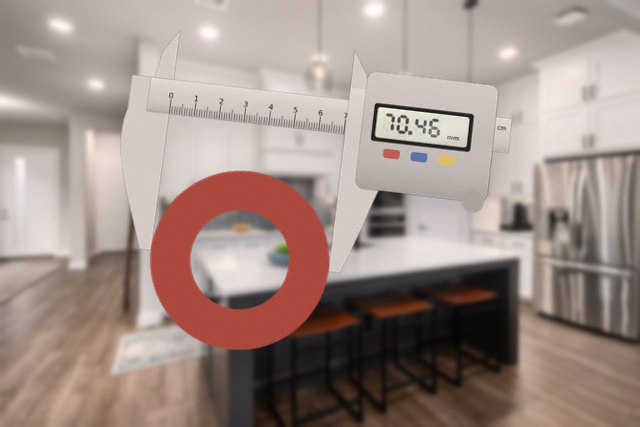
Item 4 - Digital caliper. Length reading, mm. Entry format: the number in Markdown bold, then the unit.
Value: **70.46** mm
